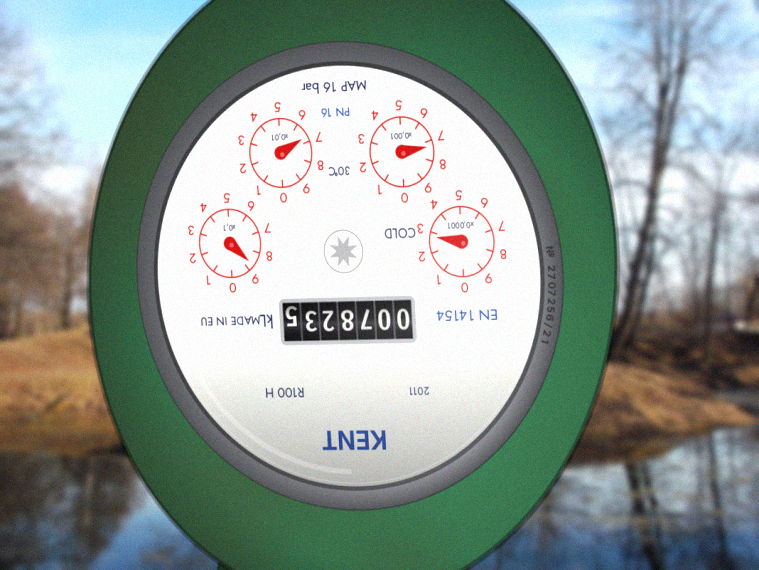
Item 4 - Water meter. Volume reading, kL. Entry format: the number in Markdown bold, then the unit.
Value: **78234.8672** kL
